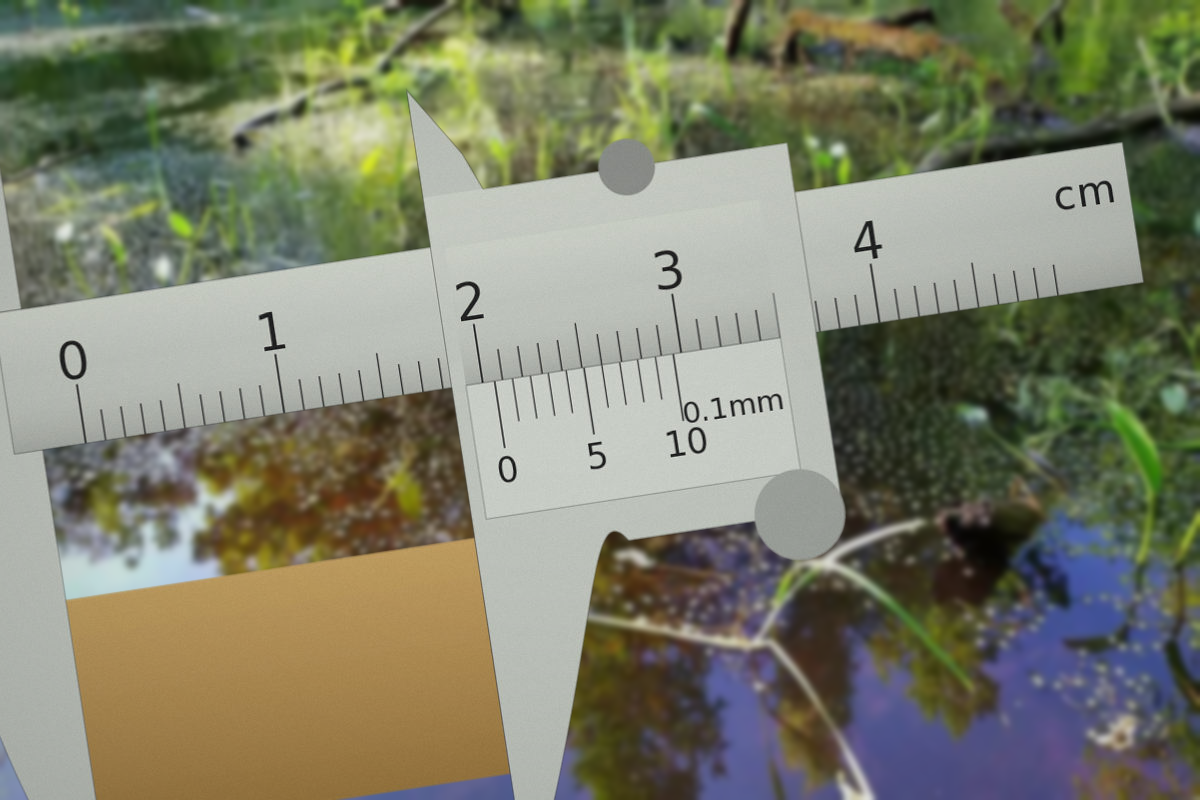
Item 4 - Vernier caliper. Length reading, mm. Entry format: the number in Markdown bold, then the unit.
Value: **20.6** mm
